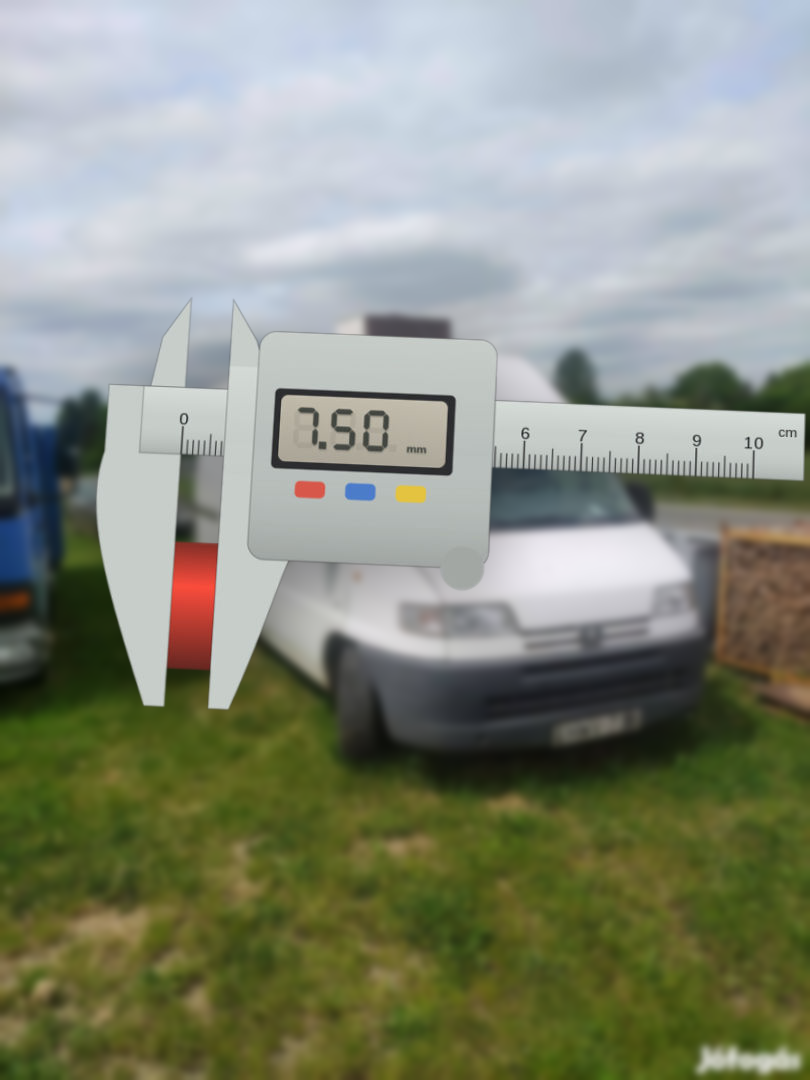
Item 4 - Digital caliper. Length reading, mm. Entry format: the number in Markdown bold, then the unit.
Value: **7.50** mm
